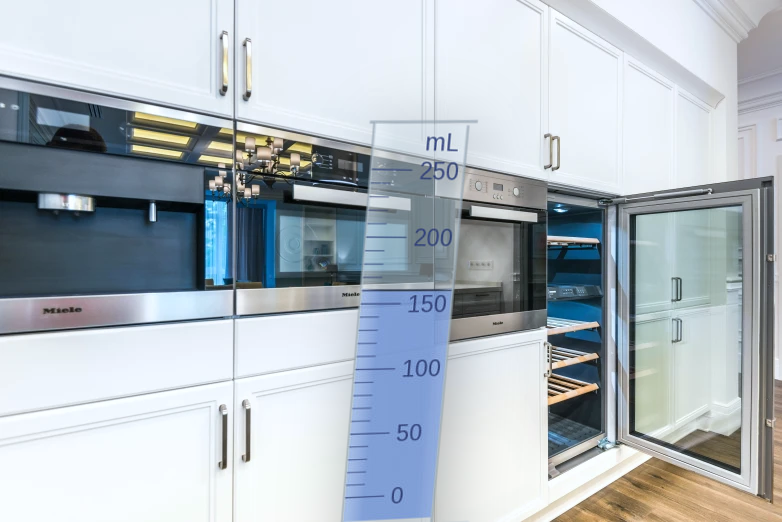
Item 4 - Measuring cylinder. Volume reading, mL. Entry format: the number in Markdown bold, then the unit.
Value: **160** mL
